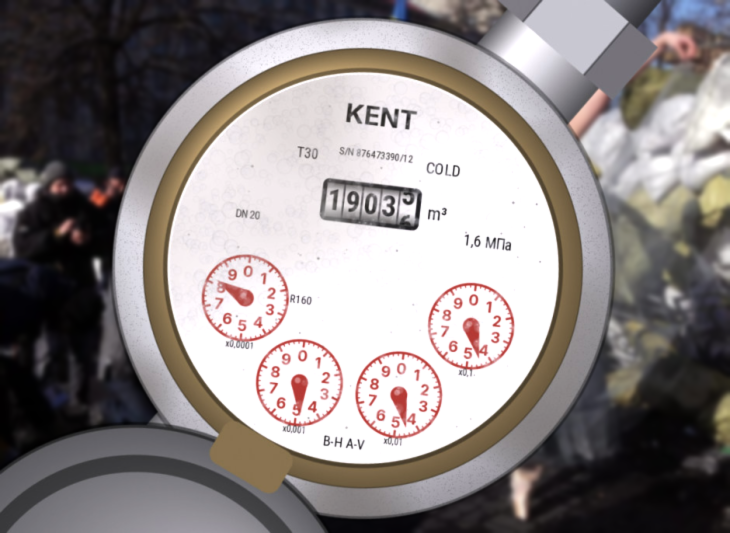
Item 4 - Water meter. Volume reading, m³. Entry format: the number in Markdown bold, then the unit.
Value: **19035.4448** m³
